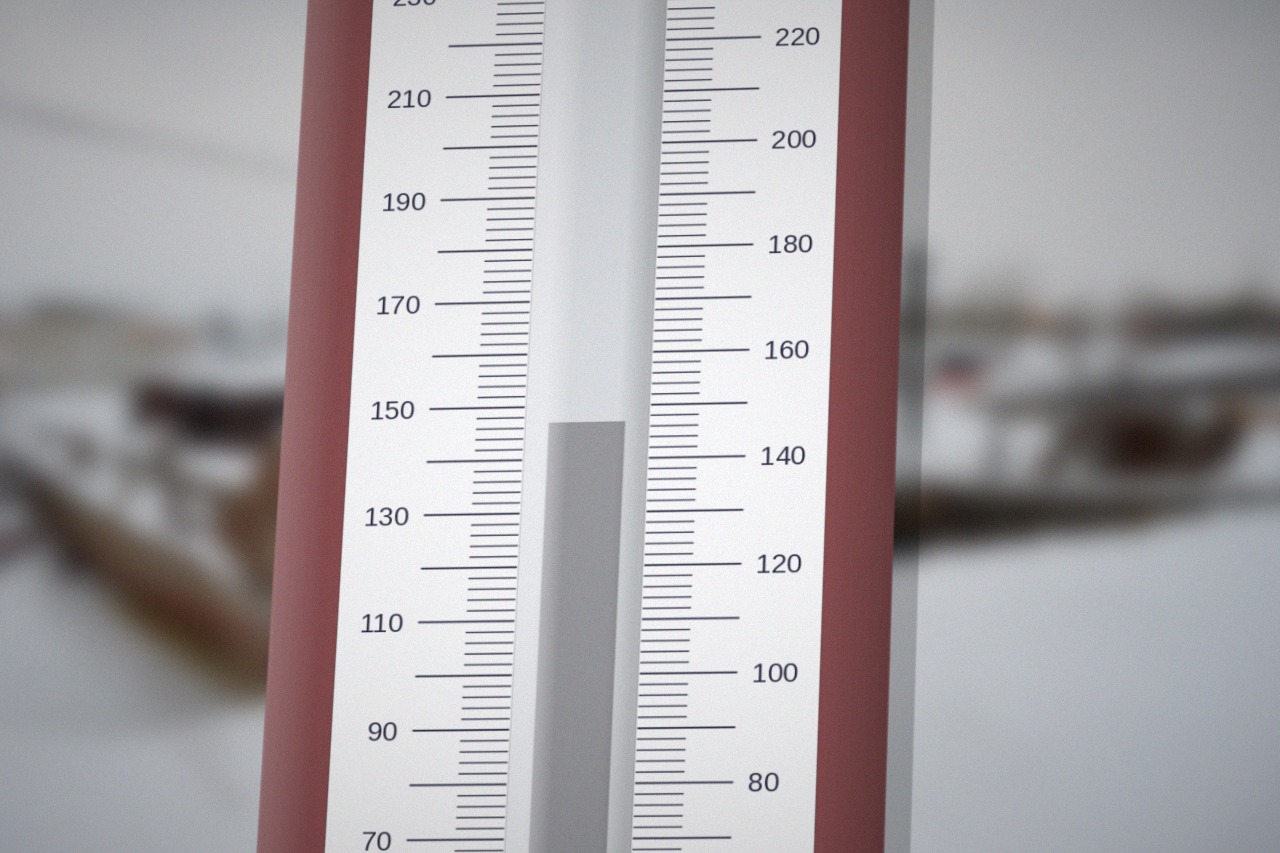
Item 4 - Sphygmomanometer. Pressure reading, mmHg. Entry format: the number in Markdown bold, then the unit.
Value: **147** mmHg
